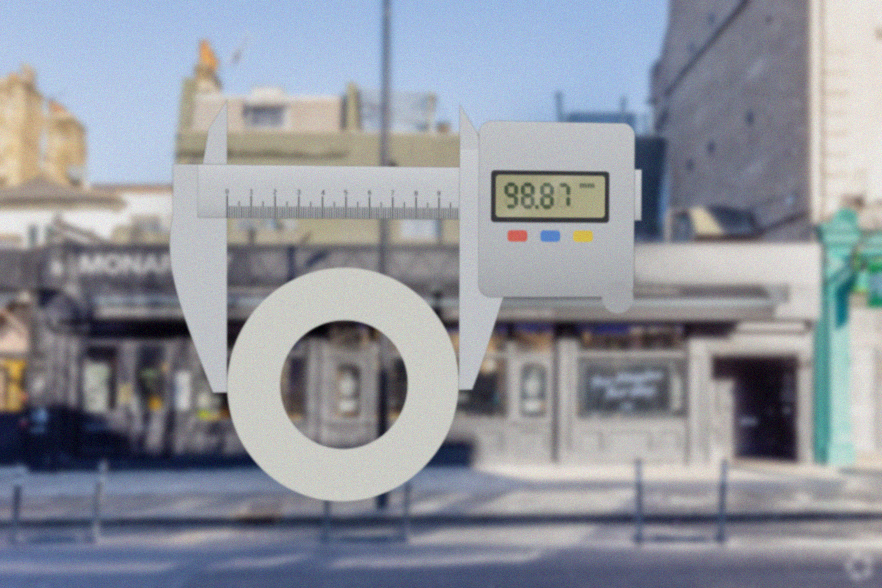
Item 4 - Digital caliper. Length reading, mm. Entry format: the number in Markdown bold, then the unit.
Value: **98.87** mm
